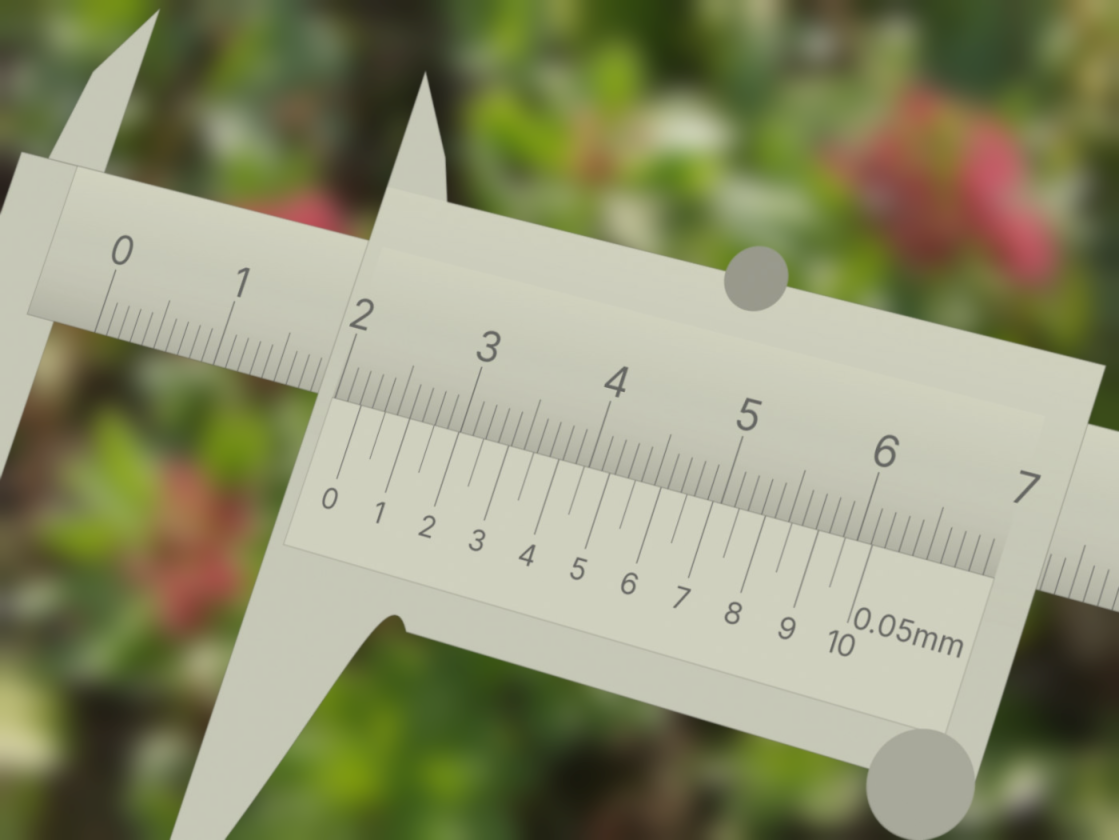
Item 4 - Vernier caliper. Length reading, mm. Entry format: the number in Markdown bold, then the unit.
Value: **22.1** mm
